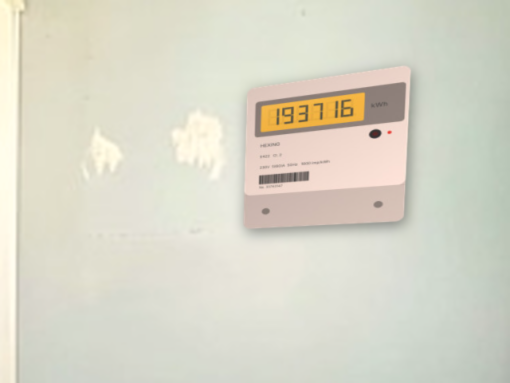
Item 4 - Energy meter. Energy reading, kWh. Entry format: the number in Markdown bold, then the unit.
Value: **193716** kWh
